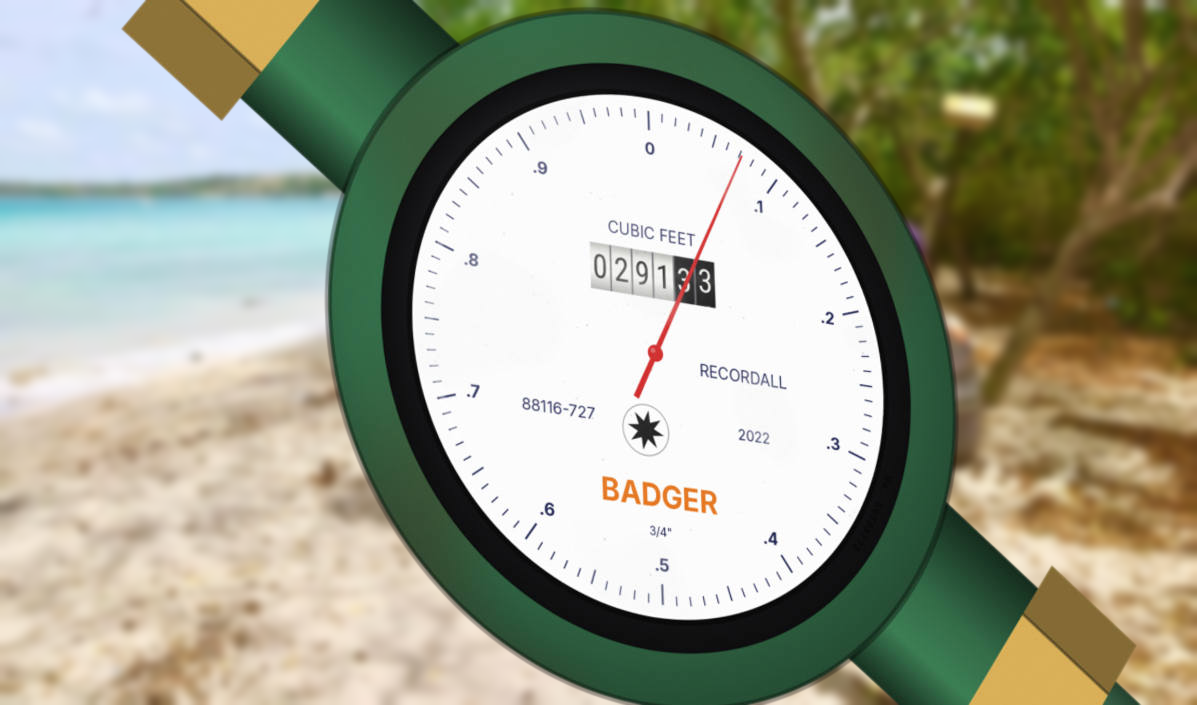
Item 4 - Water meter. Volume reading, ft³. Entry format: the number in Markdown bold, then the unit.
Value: **29133.07** ft³
